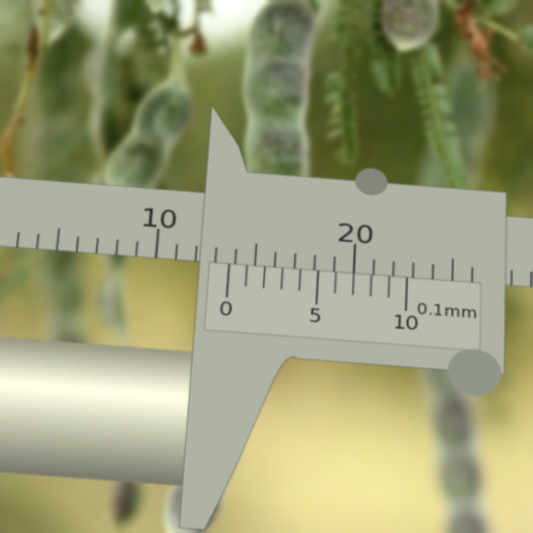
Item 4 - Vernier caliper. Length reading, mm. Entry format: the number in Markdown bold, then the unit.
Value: **13.7** mm
